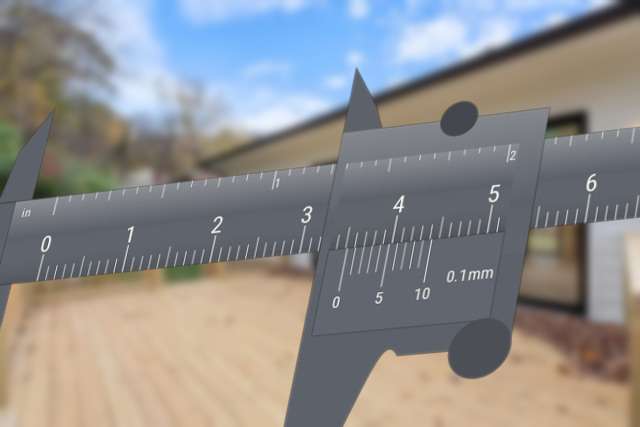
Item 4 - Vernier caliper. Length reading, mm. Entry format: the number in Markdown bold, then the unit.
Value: **35.2** mm
